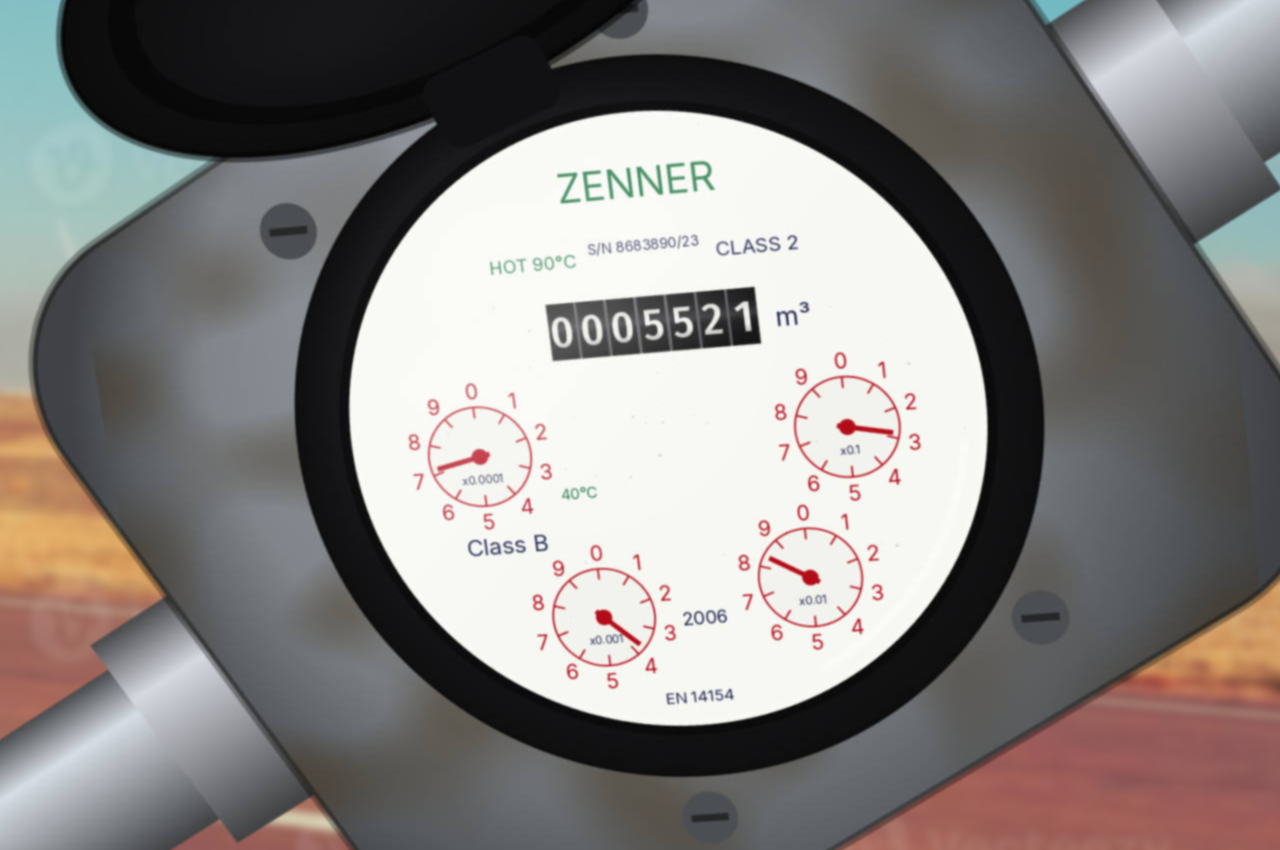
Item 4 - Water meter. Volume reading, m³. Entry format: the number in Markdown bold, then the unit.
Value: **5521.2837** m³
